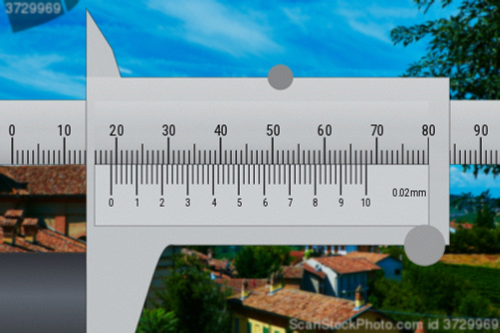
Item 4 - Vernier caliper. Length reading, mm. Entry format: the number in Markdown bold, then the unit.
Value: **19.0** mm
